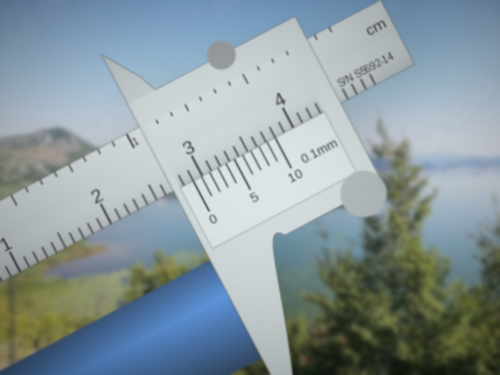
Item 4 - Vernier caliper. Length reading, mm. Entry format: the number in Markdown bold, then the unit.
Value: **29.0** mm
